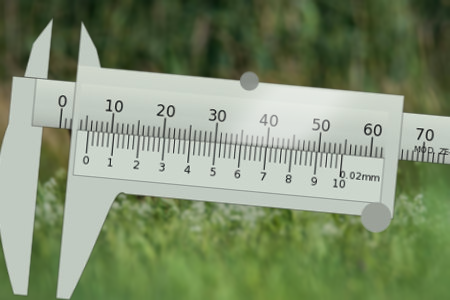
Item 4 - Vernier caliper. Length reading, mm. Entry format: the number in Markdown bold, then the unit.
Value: **5.5** mm
